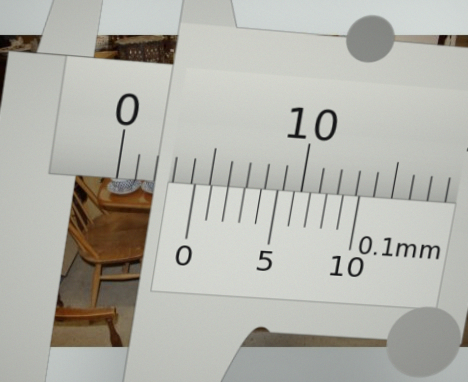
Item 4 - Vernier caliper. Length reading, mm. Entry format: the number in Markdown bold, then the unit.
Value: **4.2** mm
